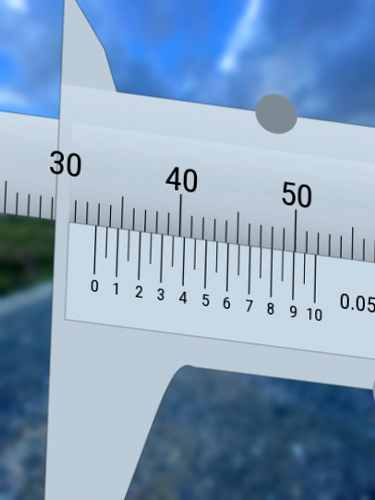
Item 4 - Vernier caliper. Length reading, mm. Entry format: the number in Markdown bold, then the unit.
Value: **32.8** mm
